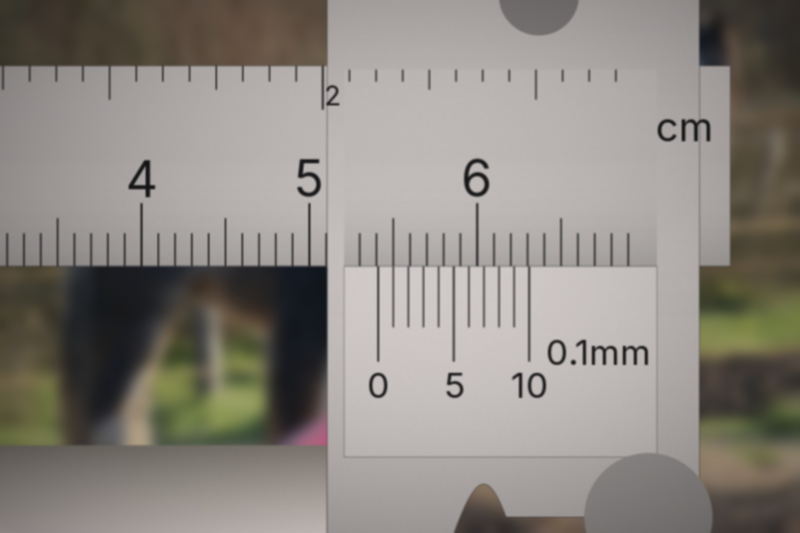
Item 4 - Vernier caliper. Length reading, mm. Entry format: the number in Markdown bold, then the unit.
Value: **54.1** mm
